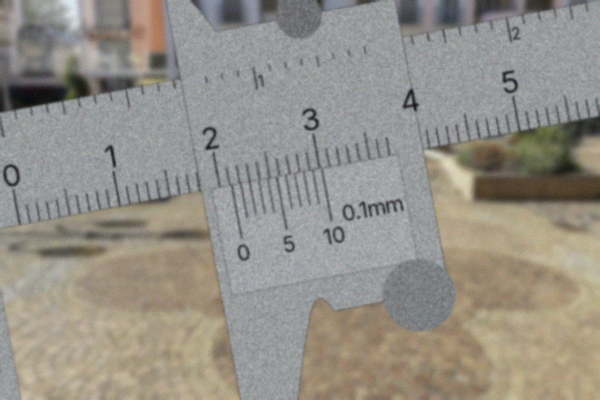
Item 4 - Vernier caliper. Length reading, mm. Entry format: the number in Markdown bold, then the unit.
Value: **21.2** mm
